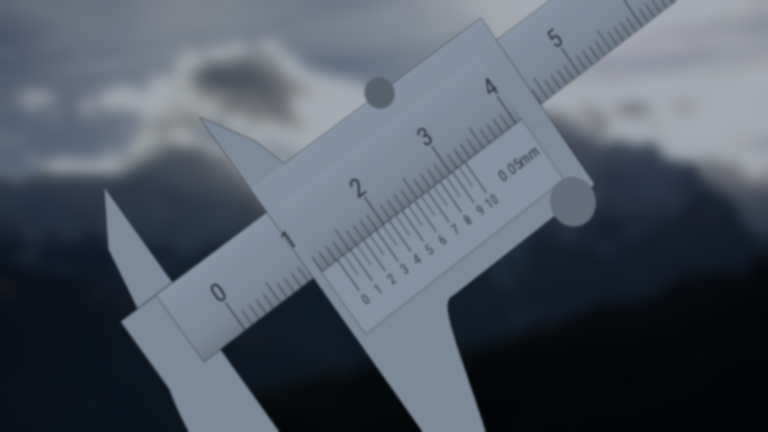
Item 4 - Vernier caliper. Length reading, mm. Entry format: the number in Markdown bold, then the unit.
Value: **13.2** mm
